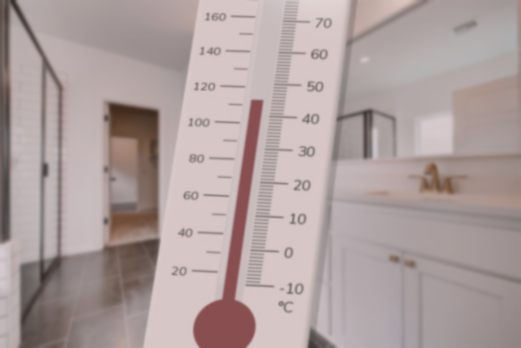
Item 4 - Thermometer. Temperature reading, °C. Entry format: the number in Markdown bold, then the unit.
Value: **45** °C
